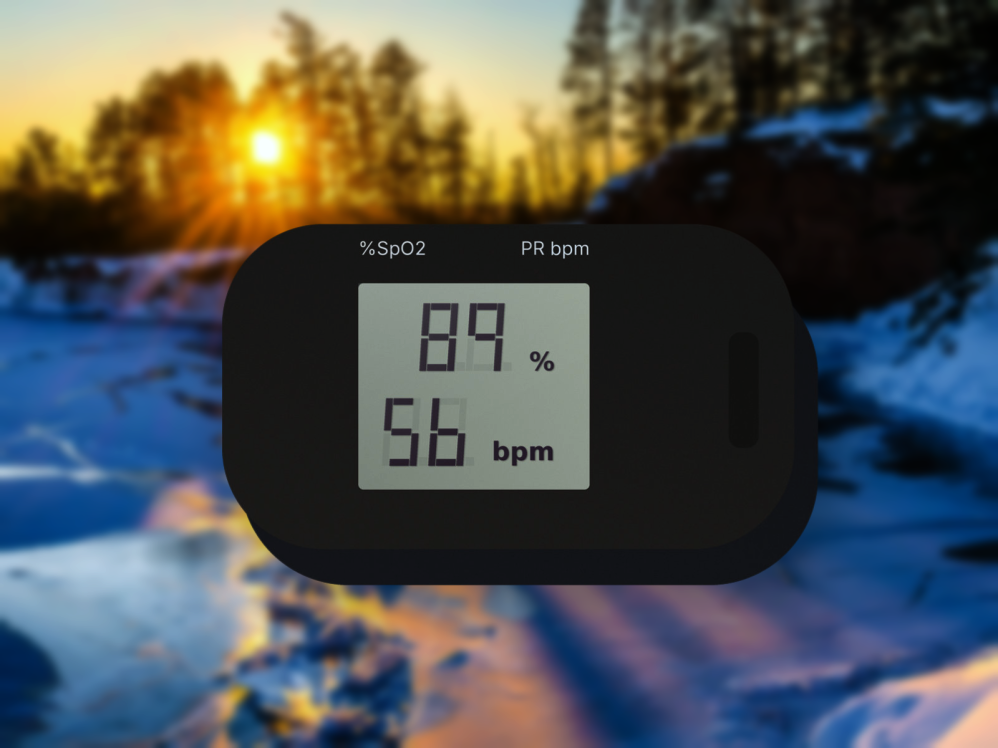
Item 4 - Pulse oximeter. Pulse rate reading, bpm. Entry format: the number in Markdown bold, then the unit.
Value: **56** bpm
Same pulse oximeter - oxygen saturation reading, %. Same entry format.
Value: **89** %
